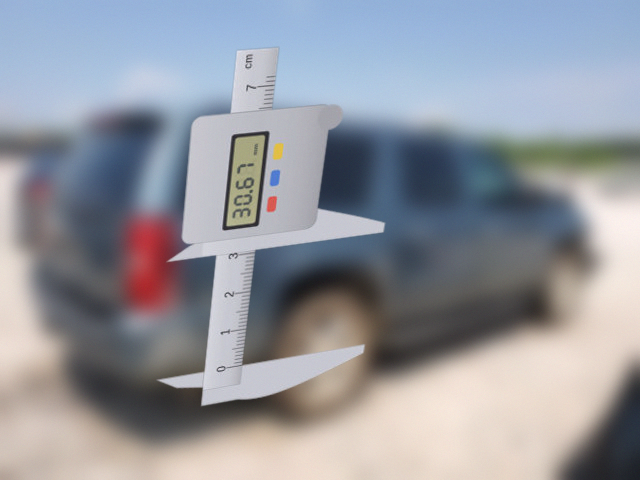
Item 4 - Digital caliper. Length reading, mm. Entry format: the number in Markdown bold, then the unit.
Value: **30.67** mm
